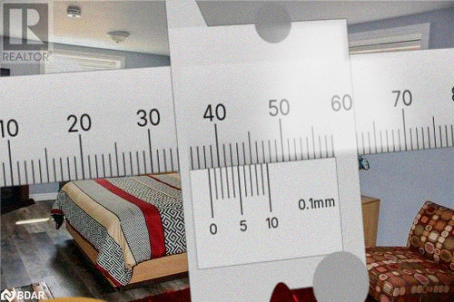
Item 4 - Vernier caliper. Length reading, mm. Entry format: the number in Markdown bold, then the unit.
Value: **38.4** mm
